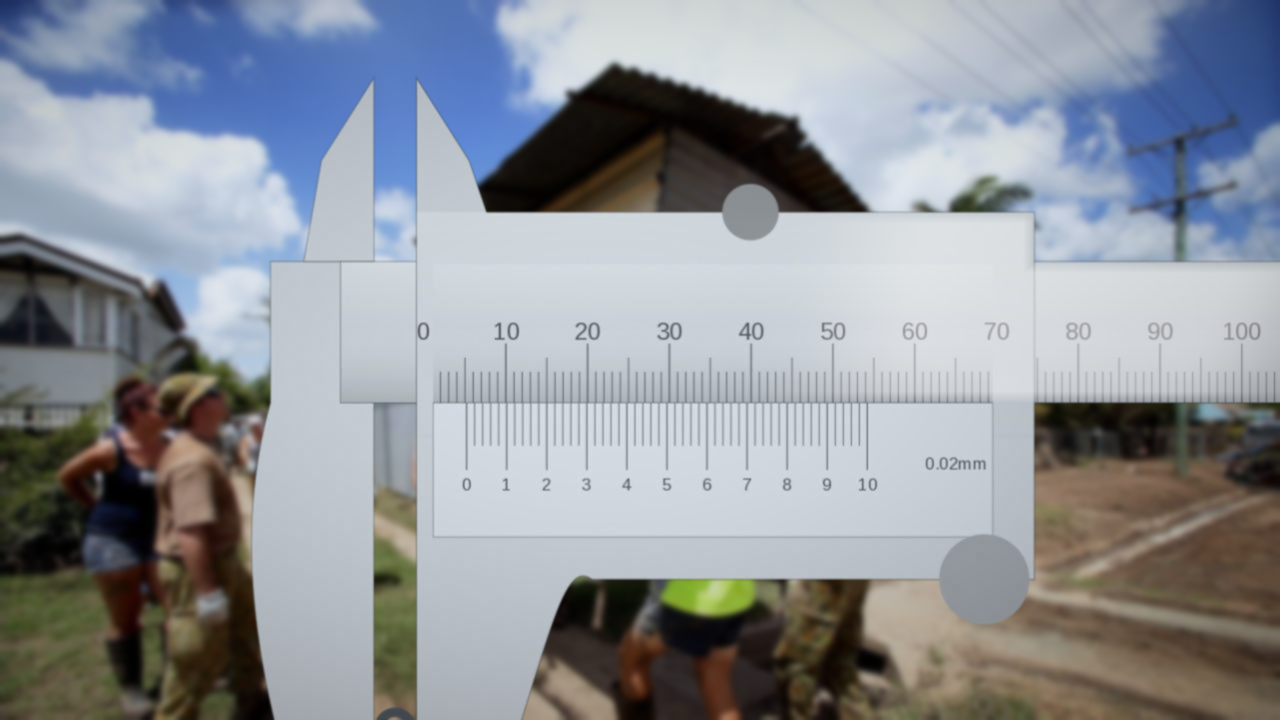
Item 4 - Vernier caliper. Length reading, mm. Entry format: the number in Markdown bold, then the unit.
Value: **5.2** mm
